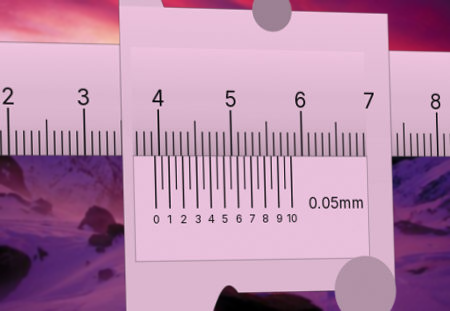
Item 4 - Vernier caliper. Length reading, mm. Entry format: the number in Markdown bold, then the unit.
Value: **39.4** mm
